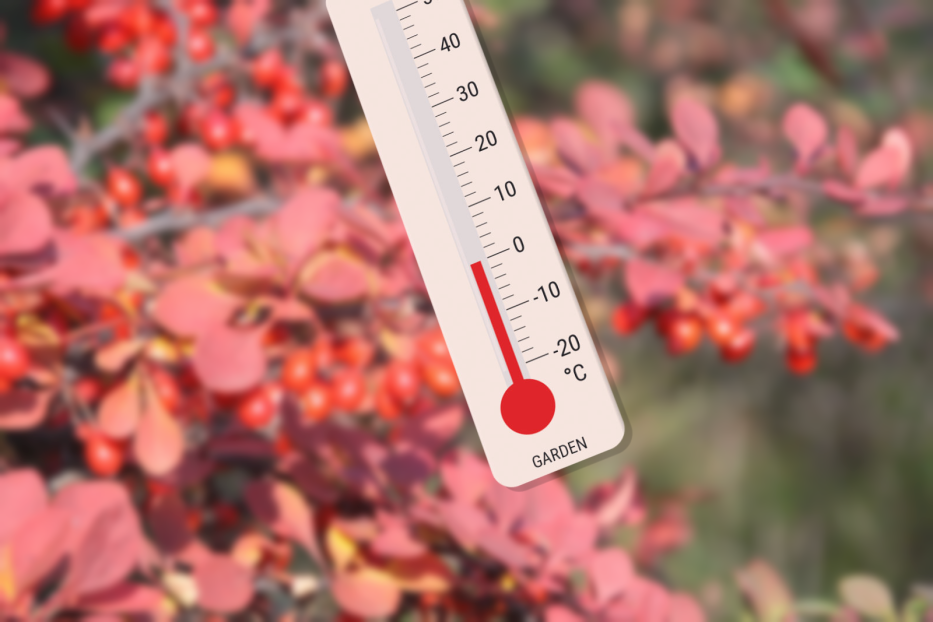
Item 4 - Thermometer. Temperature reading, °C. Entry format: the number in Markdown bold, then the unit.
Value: **0** °C
